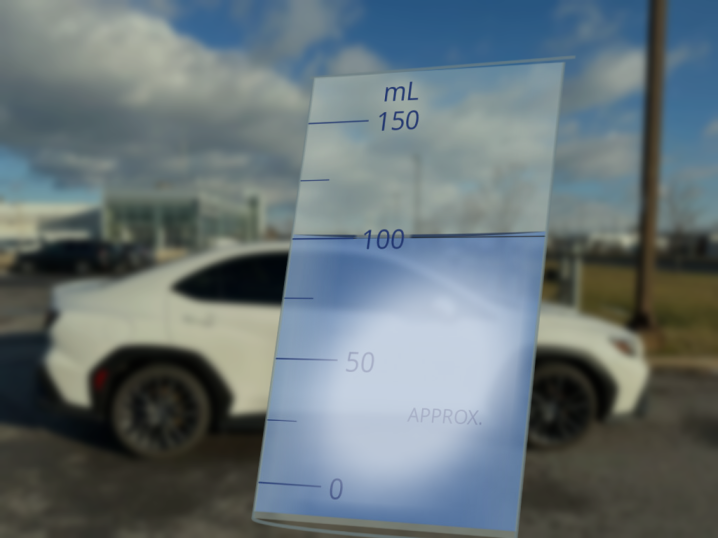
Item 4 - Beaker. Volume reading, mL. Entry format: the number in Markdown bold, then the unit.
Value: **100** mL
